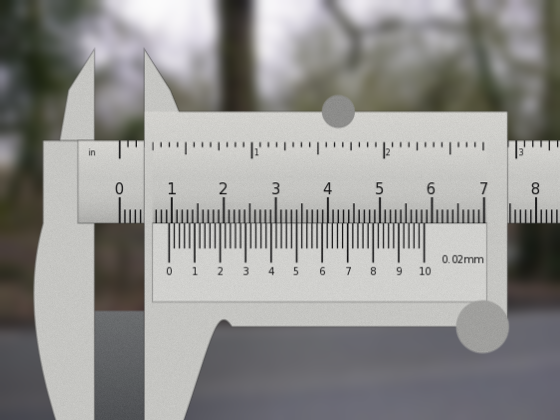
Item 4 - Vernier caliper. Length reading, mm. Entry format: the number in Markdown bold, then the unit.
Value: **9.5** mm
